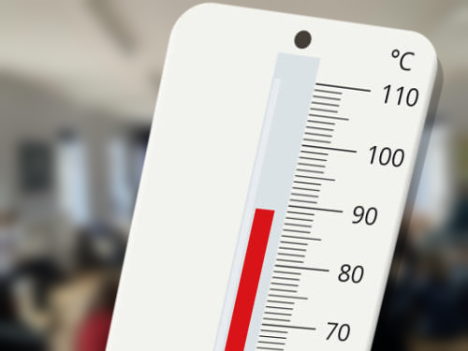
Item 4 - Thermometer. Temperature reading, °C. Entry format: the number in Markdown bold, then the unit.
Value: **89** °C
